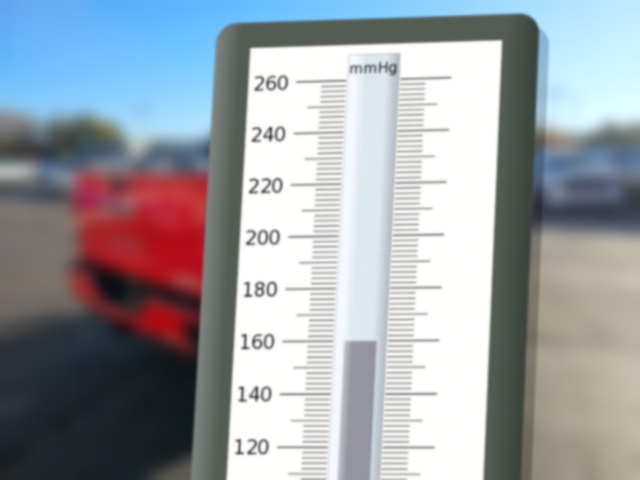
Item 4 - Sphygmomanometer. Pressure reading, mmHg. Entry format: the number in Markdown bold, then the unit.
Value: **160** mmHg
